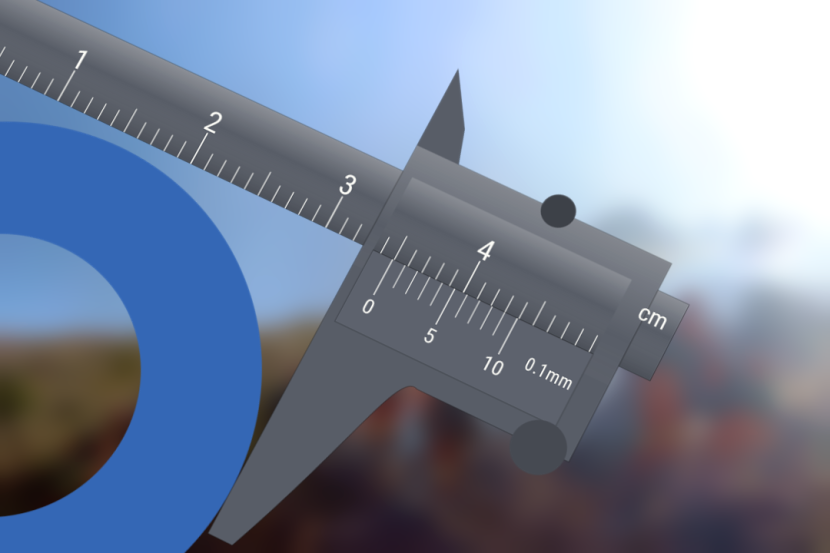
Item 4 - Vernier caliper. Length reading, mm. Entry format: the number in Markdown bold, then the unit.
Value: **34.9** mm
